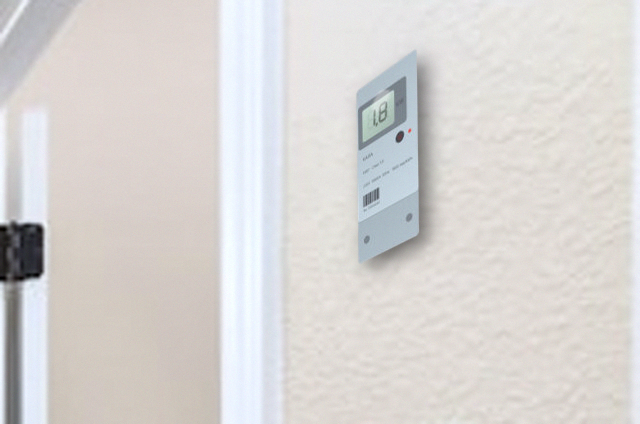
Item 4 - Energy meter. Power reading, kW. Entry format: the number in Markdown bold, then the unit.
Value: **1.8** kW
